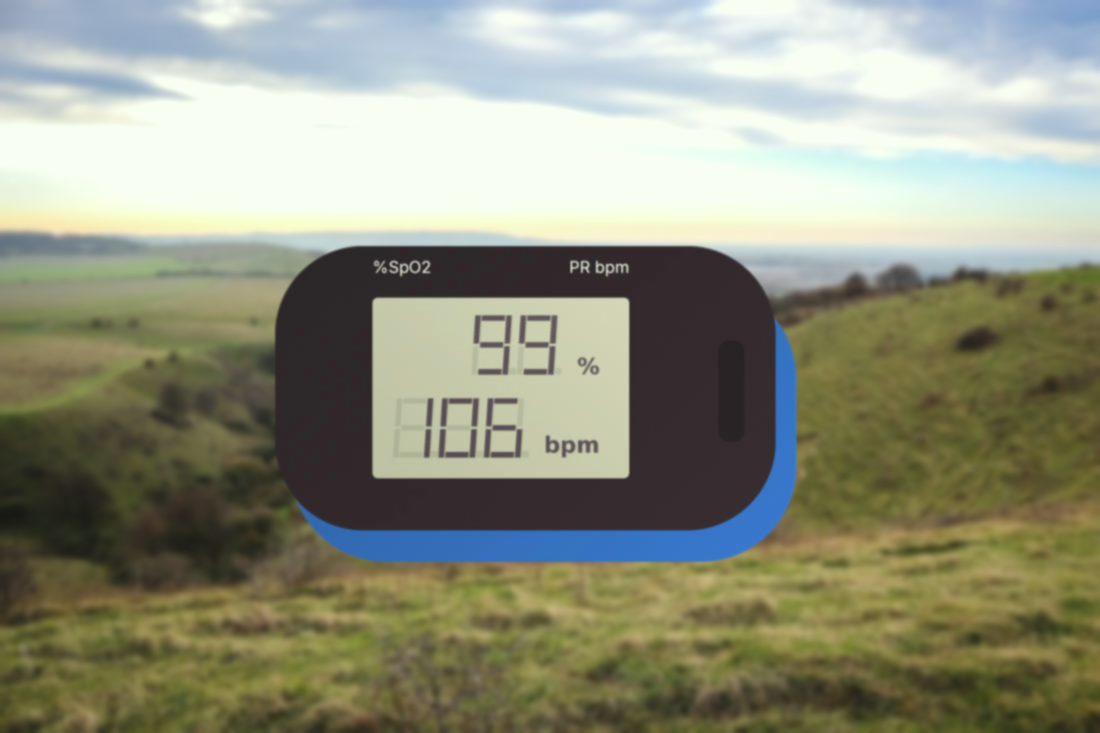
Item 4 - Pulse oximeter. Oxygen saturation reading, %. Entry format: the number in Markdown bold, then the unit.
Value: **99** %
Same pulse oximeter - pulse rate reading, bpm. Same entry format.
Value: **106** bpm
